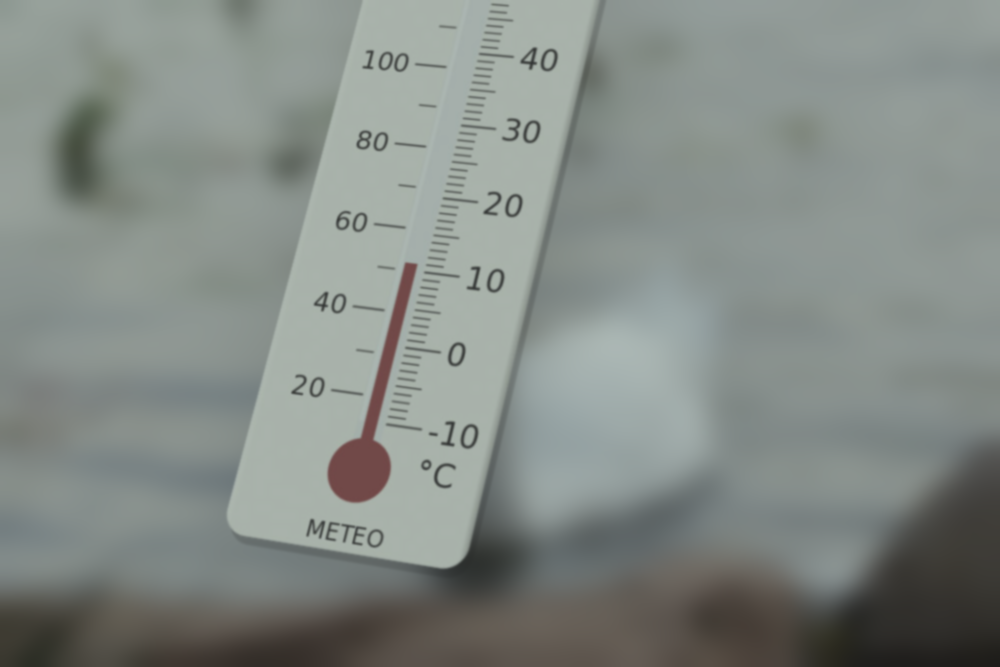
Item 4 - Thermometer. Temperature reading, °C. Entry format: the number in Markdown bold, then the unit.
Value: **11** °C
